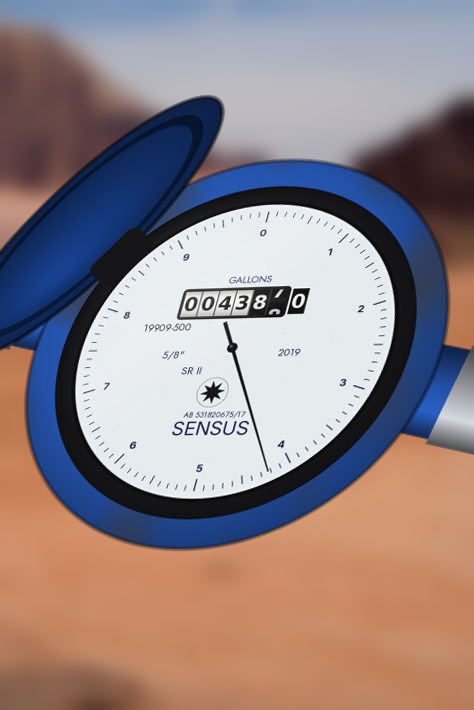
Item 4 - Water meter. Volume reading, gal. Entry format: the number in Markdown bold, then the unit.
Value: **43874.2** gal
